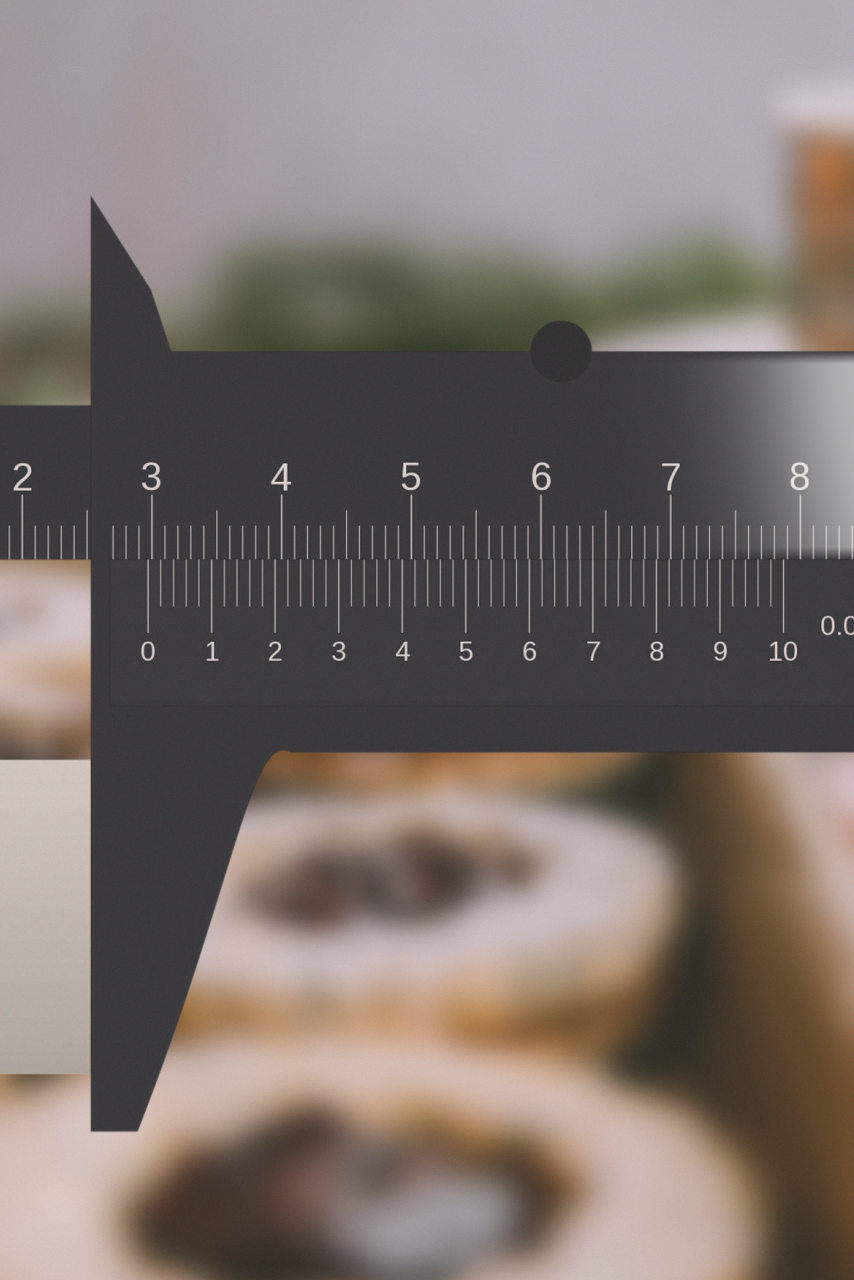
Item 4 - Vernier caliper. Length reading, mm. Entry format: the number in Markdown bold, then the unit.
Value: **29.7** mm
